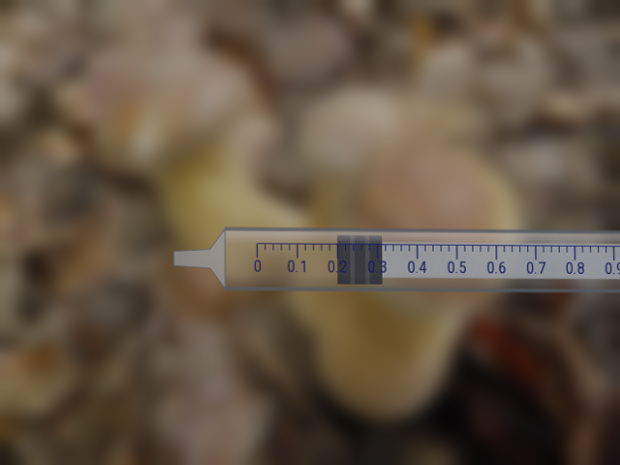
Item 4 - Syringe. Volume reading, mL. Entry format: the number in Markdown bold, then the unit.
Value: **0.2** mL
